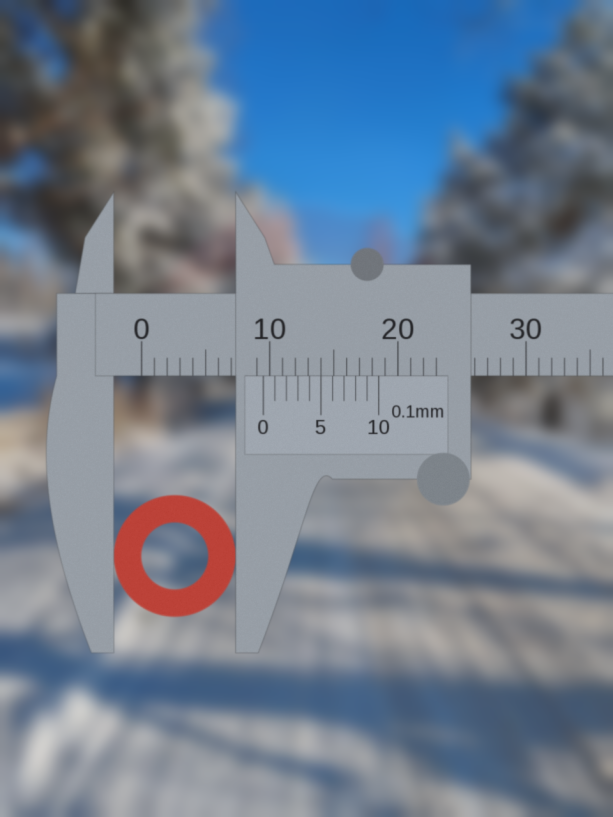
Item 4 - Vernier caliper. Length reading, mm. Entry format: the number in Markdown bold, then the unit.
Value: **9.5** mm
